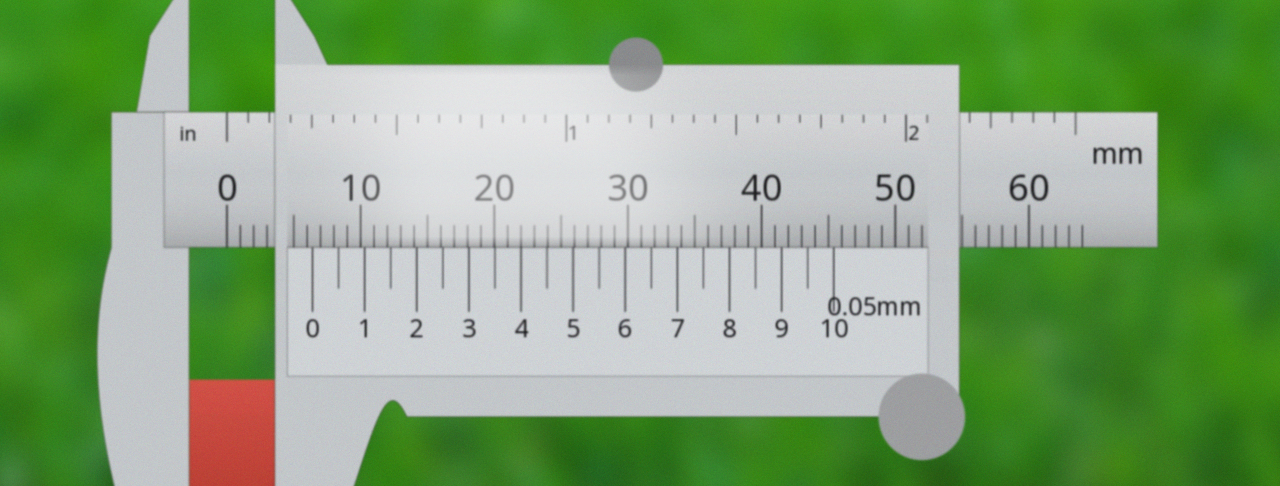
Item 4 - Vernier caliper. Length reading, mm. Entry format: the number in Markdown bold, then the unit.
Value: **6.4** mm
